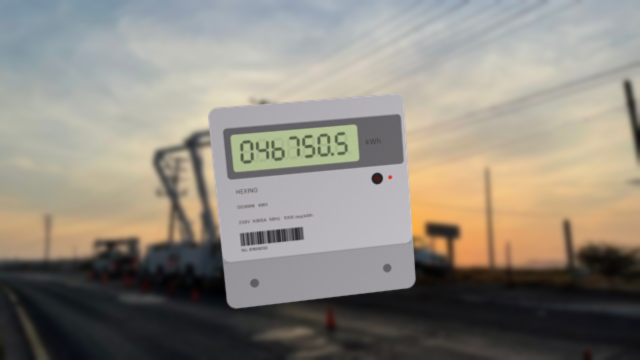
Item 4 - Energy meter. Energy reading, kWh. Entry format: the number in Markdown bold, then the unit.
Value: **46750.5** kWh
